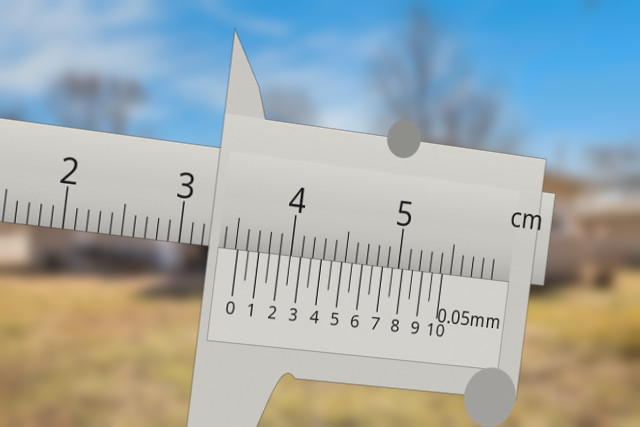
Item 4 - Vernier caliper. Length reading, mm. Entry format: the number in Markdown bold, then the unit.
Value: **35.2** mm
